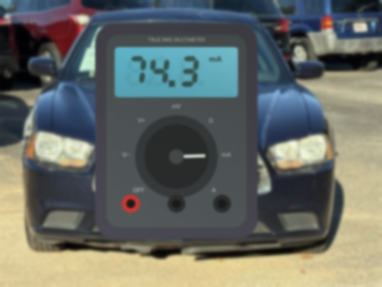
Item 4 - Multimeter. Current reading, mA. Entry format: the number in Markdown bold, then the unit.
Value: **74.3** mA
